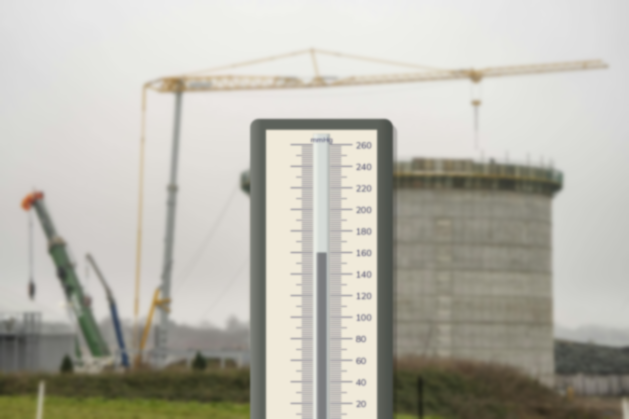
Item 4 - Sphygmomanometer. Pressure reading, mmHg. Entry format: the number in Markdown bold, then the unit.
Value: **160** mmHg
